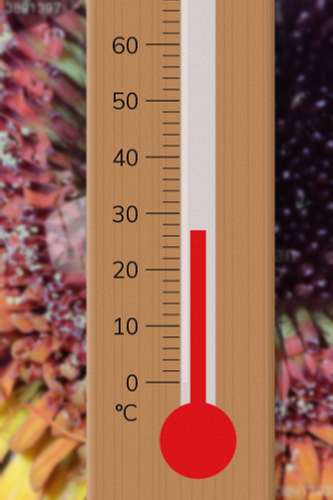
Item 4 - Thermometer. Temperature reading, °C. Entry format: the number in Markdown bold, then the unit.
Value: **27** °C
